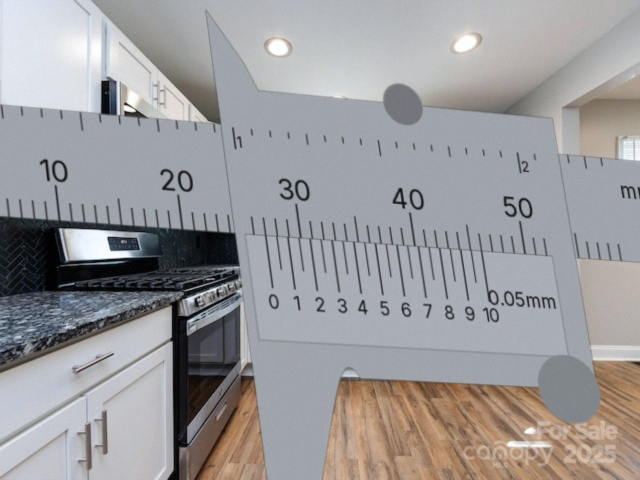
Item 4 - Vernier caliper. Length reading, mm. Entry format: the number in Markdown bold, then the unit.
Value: **27.0** mm
